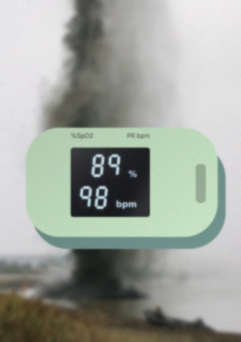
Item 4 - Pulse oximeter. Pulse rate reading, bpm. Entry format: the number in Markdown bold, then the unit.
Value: **98** bpm
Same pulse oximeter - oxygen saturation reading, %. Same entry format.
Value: **89** %
